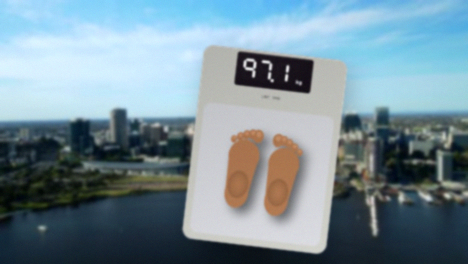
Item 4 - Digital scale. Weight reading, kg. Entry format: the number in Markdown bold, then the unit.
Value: **97.1** kg
